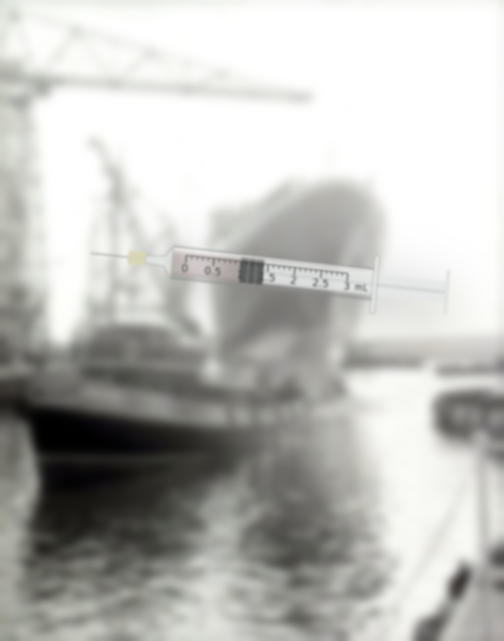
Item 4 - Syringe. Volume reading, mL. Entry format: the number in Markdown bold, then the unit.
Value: **1** mL
